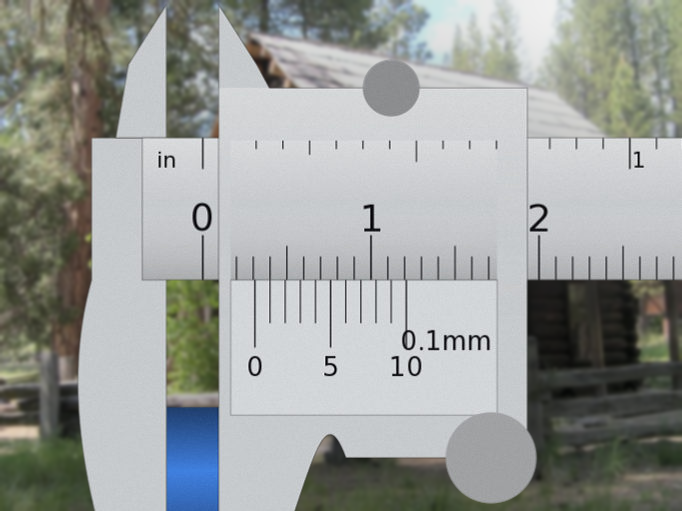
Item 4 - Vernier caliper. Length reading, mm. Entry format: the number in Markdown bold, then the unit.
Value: **3.1** mm
